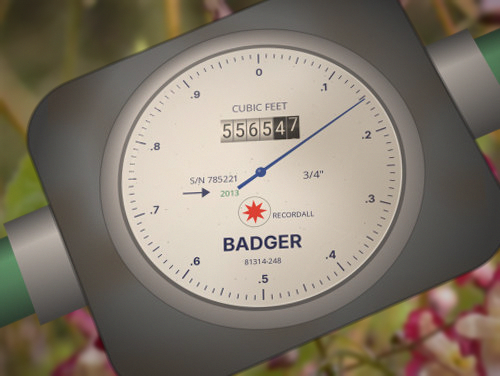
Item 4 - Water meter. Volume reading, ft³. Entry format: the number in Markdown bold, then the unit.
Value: **556547.15** ft³
